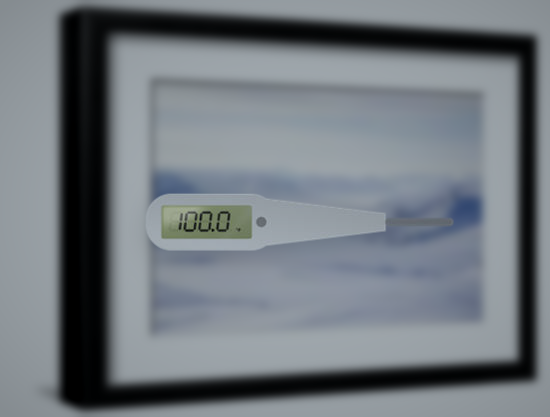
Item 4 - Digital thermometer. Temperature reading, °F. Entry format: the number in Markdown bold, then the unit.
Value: **100.0** °F
